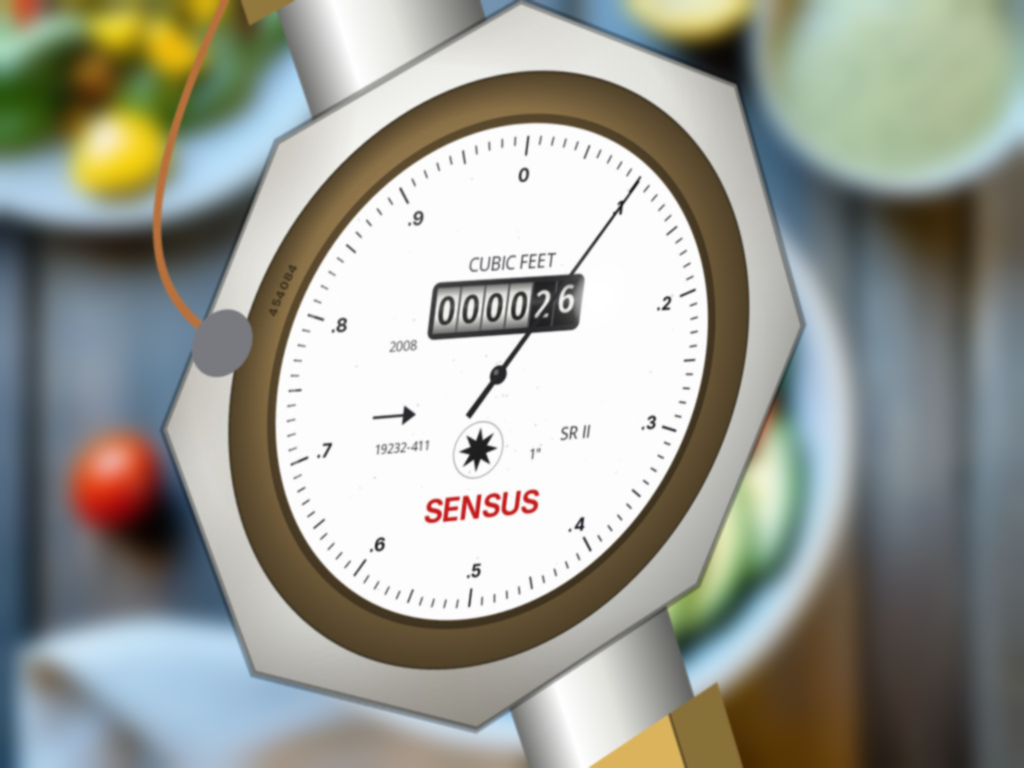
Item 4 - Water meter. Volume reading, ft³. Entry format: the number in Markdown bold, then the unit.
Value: **26.10** ft³
